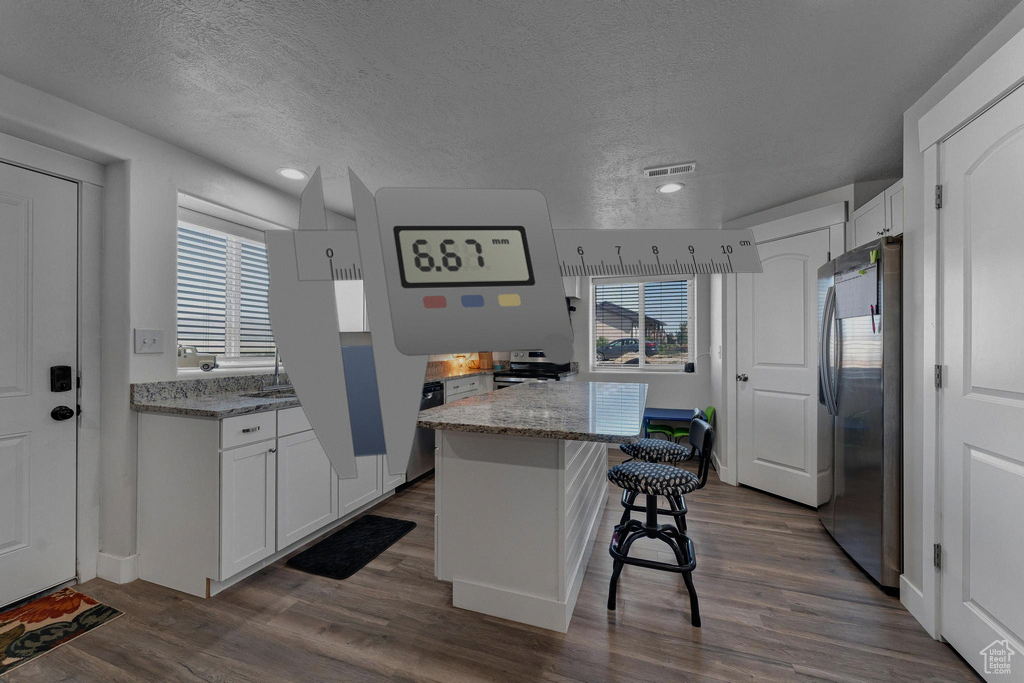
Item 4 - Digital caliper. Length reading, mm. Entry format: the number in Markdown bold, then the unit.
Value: **6.67** mm
